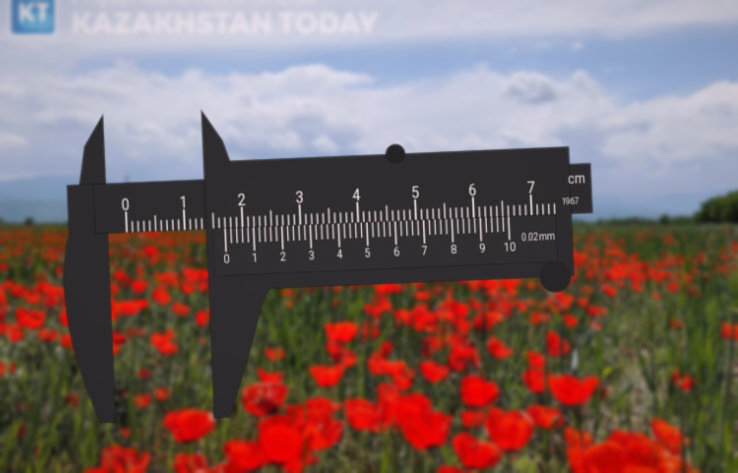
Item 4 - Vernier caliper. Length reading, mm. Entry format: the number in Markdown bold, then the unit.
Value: **17.0** mm
